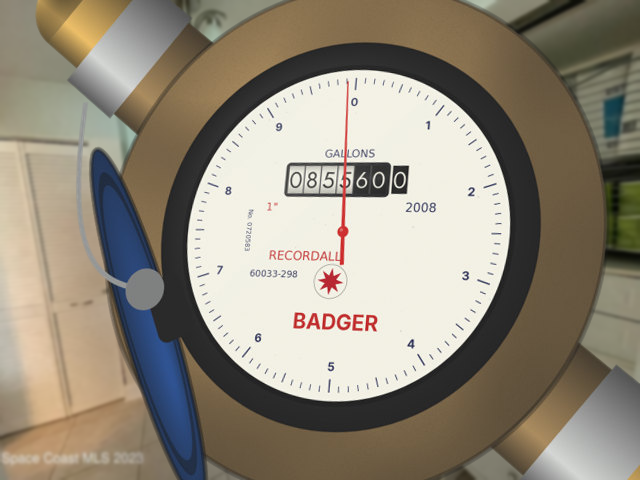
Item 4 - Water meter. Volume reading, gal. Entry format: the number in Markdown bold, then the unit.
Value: **855599.9** gal
